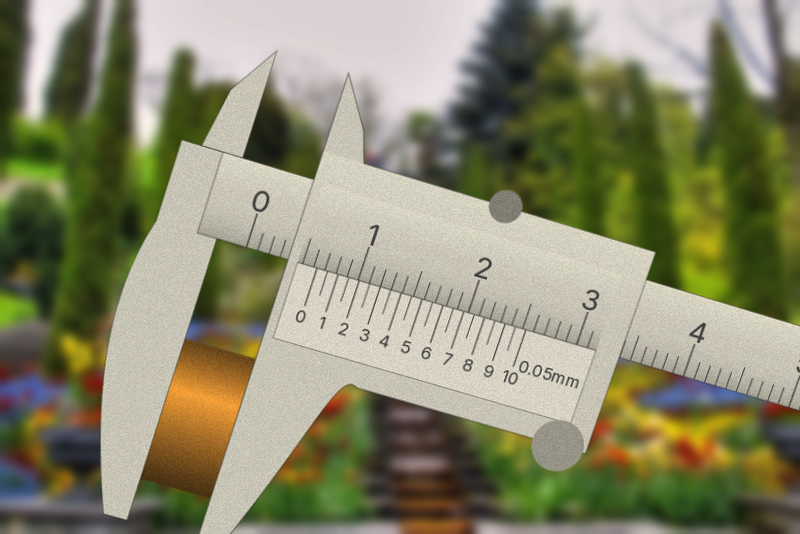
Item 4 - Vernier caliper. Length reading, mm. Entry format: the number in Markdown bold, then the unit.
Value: **6.3** mm
